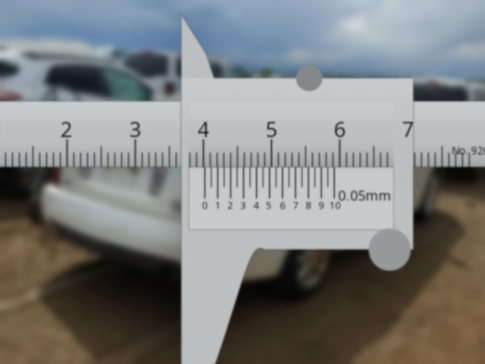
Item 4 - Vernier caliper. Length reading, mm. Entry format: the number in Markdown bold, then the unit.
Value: **40.2** mm
